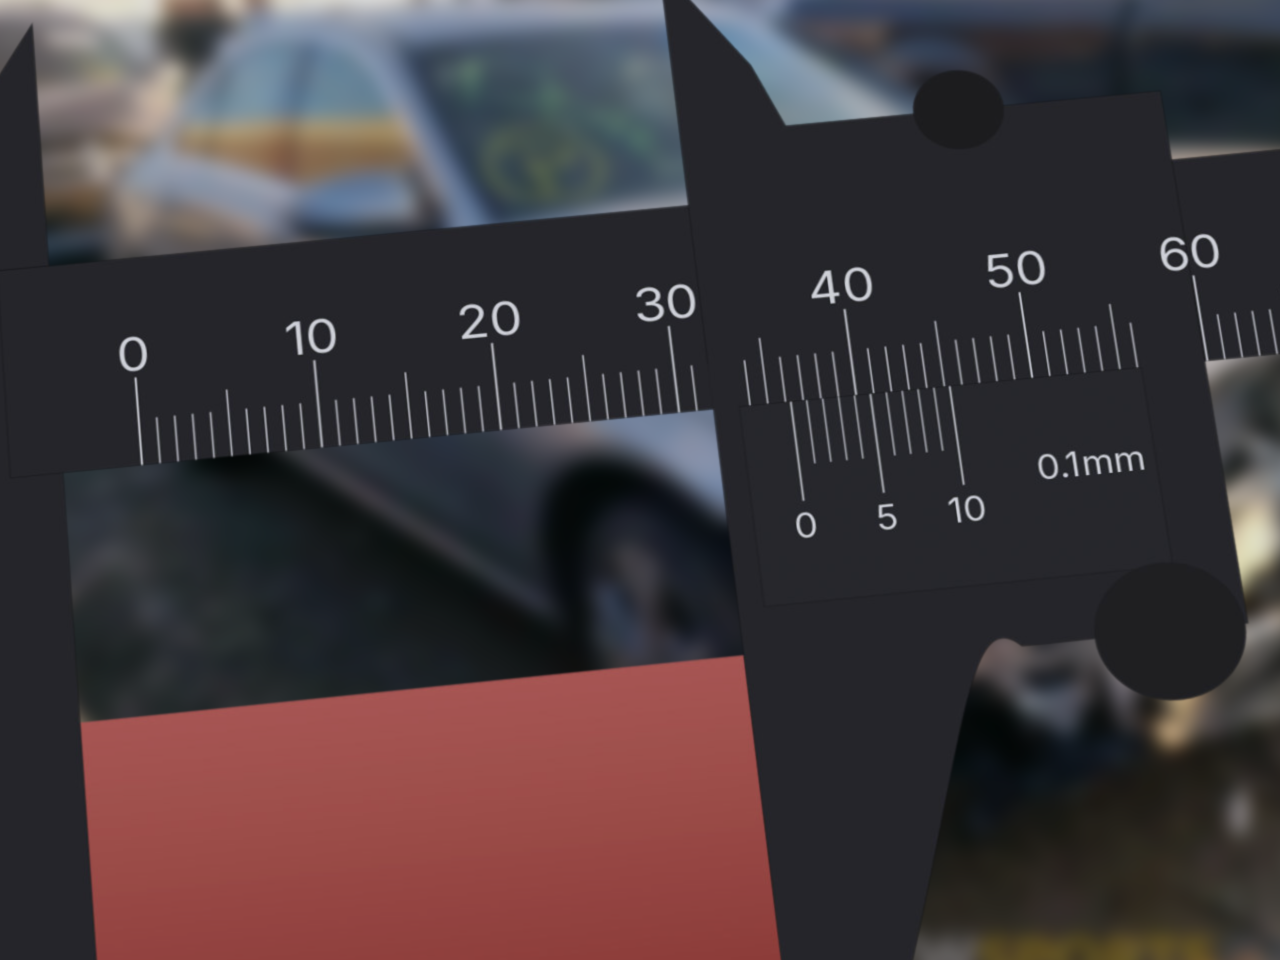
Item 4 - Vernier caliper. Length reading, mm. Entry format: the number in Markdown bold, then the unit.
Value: **36.3** mm
